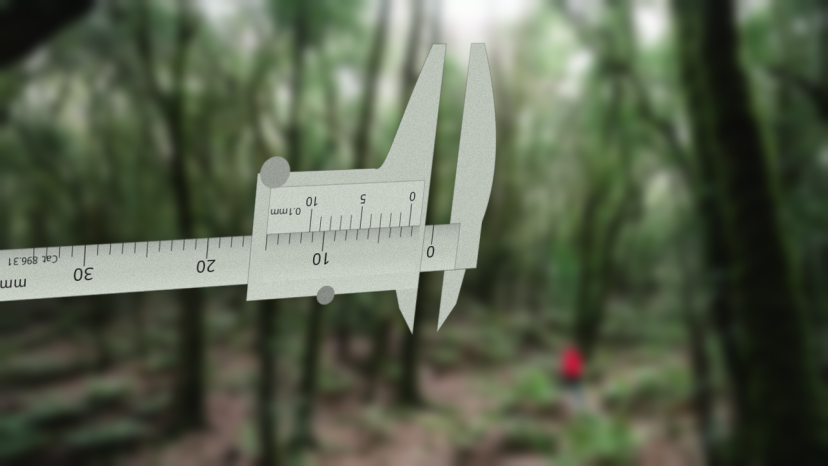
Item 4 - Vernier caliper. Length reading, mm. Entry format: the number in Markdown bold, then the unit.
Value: **2.3** mm
